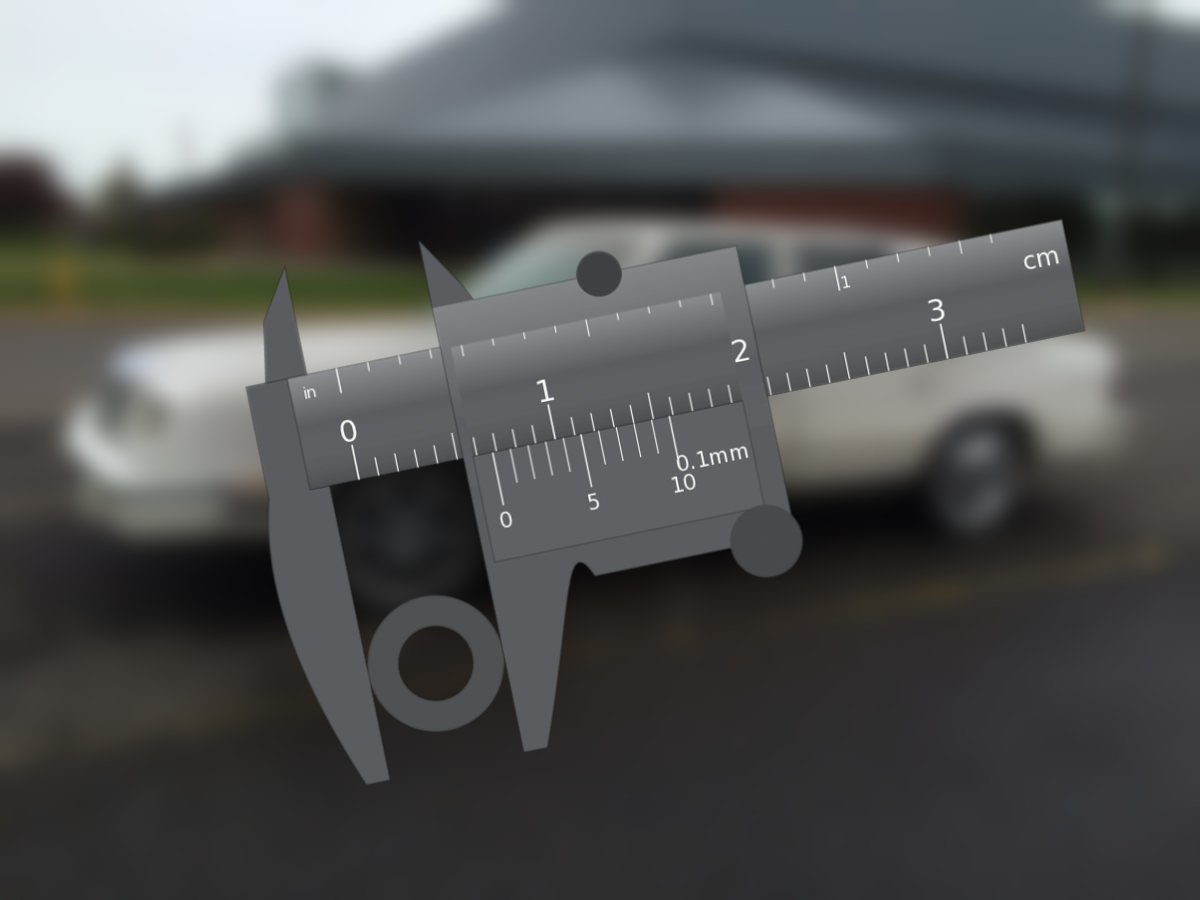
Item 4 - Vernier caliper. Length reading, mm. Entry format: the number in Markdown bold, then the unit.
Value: **6.8** mm
